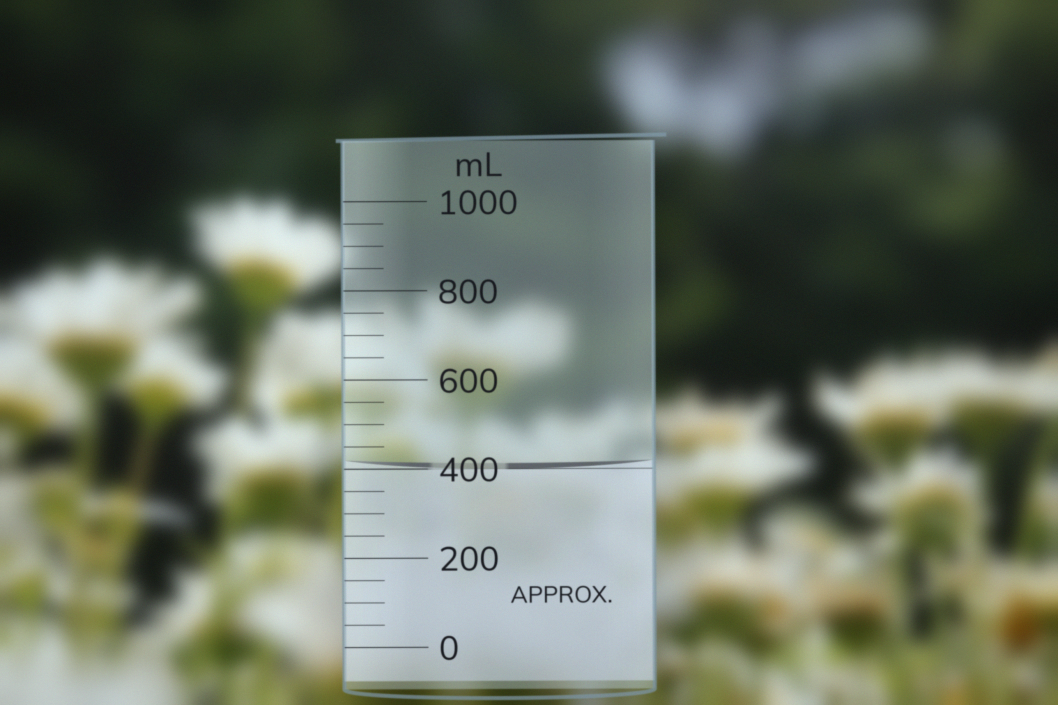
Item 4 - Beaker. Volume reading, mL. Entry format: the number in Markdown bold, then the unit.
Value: **400** mL
